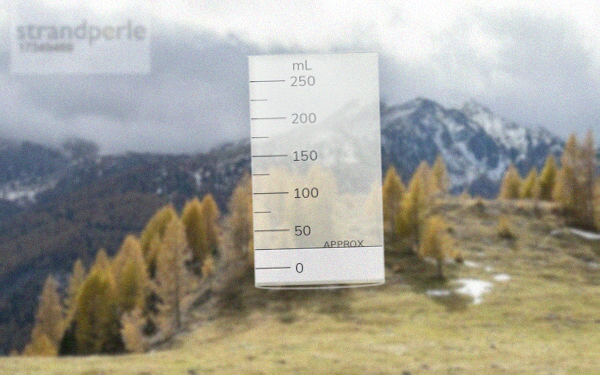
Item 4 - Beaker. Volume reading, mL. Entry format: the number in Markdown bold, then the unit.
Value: **25** mL
